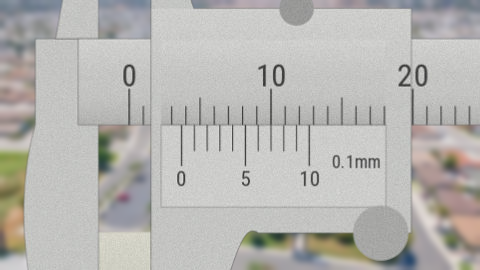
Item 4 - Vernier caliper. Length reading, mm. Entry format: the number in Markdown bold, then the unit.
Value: **3.7** mm
